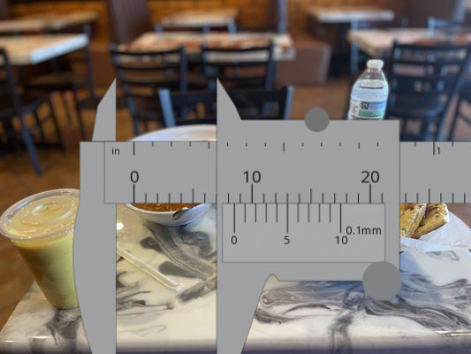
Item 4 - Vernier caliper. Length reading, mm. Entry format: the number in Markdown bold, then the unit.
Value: **8.5** mm
